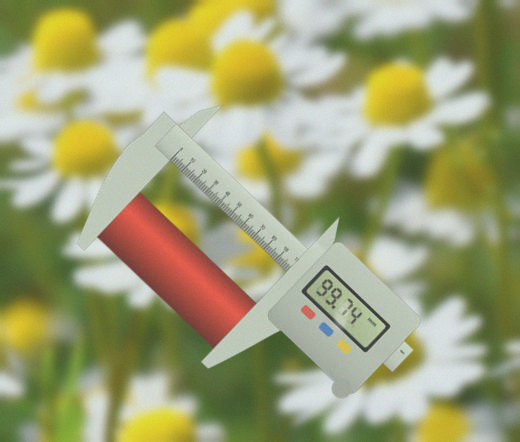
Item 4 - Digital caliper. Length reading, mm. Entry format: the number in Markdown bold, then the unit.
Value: **99.74** mm
